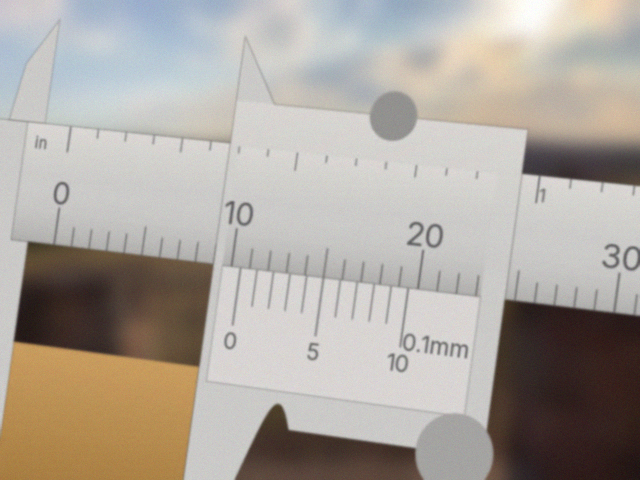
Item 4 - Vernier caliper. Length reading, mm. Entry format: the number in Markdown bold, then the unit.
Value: **10.5** mm
